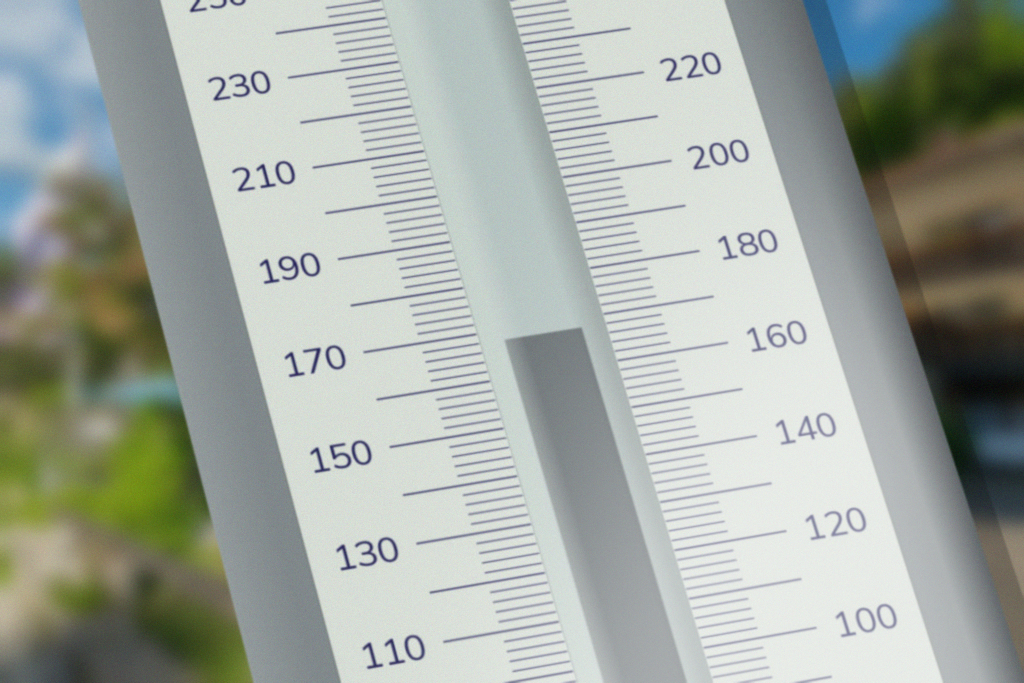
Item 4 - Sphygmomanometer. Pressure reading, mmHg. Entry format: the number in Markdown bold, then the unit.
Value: **168** mmHg
